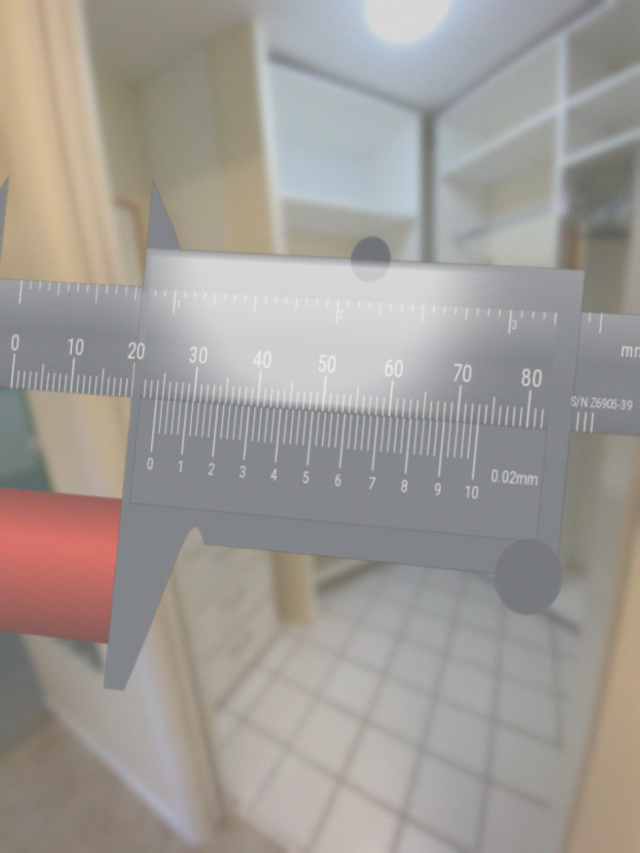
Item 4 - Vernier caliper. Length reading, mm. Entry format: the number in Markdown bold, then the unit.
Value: **24.0** mm
